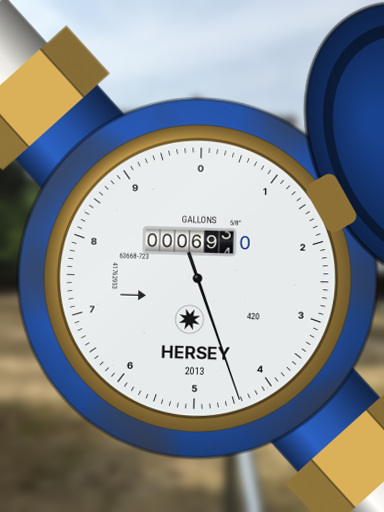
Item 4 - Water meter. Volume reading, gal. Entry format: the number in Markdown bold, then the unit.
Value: **6934.4** gal
